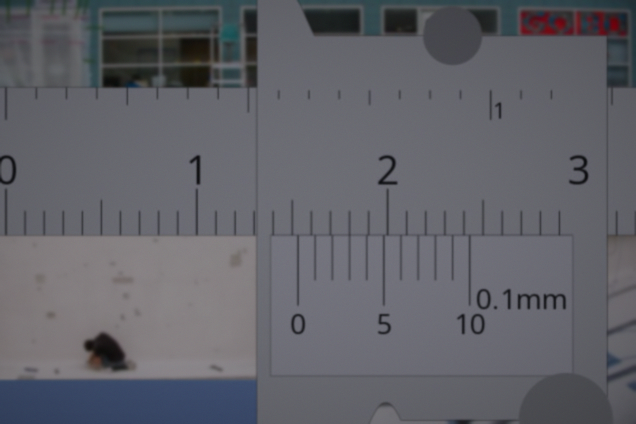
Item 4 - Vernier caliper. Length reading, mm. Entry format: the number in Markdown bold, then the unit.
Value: **15.3** mm
